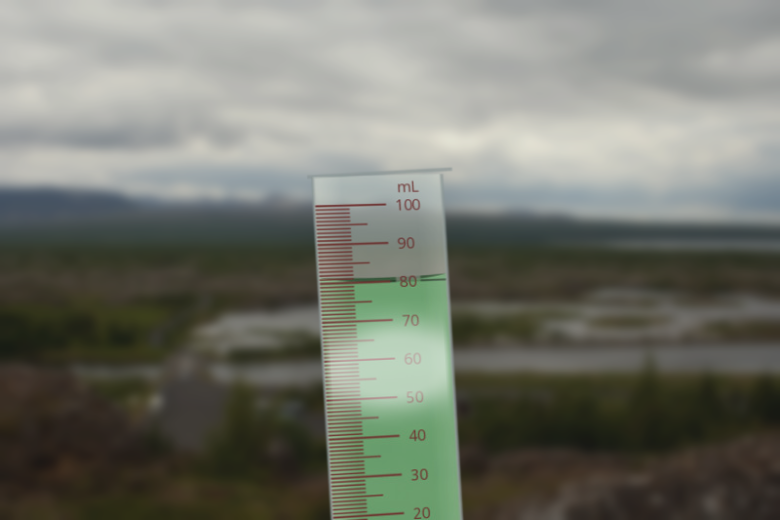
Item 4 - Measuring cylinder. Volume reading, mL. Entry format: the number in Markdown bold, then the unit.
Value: **80** mL
